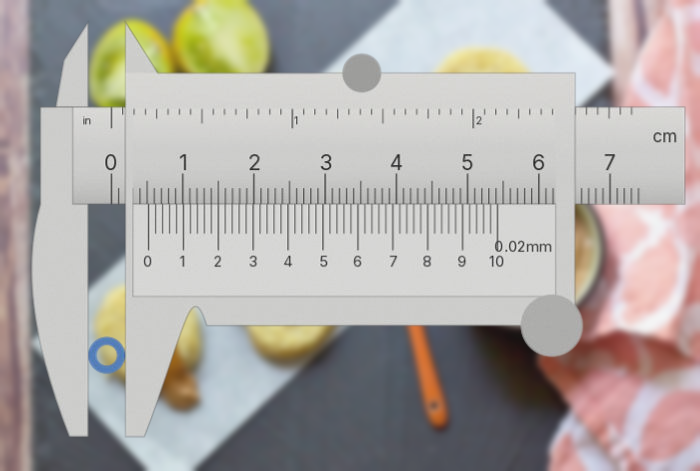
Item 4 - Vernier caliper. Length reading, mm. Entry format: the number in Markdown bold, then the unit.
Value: **5.2** mm
